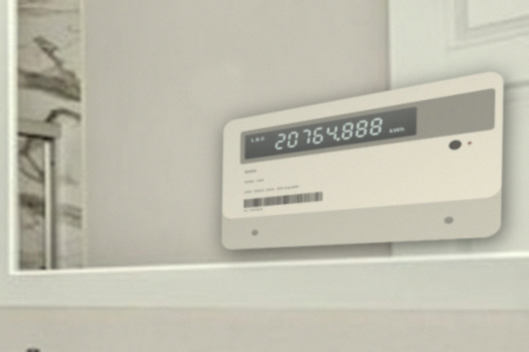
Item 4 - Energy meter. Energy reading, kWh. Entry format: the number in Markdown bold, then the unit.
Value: **20764.888** kWh
